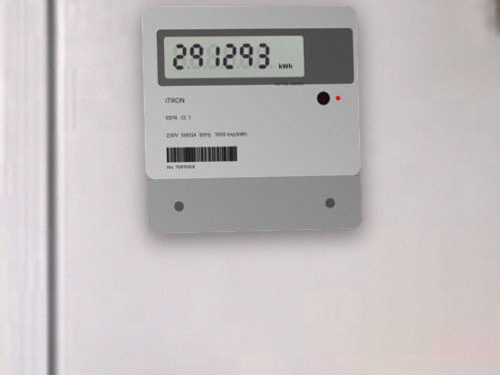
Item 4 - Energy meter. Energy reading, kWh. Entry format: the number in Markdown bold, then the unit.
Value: **291293** kWh
